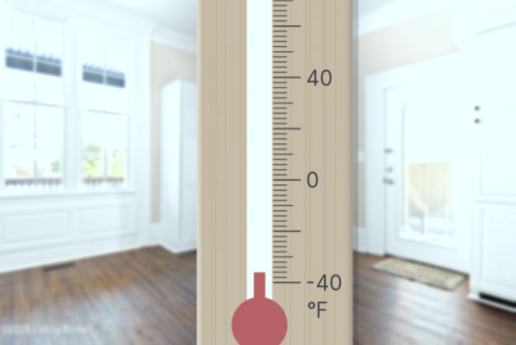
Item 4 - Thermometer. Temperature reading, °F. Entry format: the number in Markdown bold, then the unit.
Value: **-36** °F
